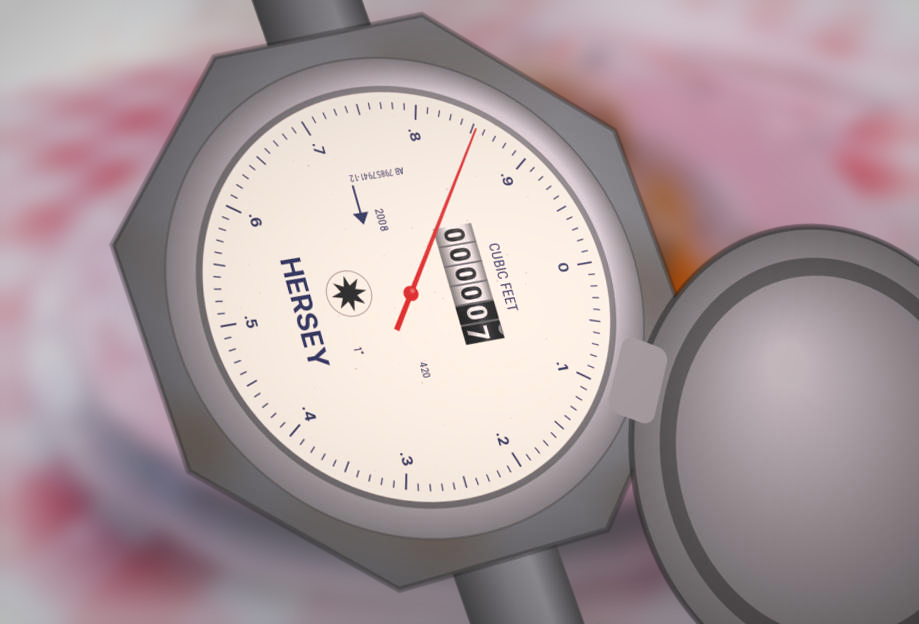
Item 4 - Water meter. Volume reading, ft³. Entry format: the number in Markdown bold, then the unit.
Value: **6.85** ft³
